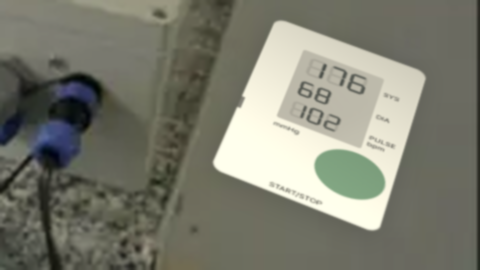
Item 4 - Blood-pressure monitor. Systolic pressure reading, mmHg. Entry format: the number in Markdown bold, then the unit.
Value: **176** mmHg
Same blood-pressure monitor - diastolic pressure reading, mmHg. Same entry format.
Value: **68** mmHg
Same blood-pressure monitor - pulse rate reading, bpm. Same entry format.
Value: **102** bpm
